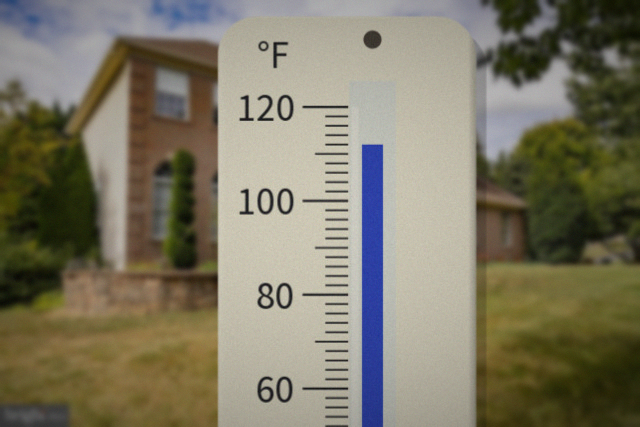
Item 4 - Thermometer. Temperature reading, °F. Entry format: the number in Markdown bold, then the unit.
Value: **112** °F
